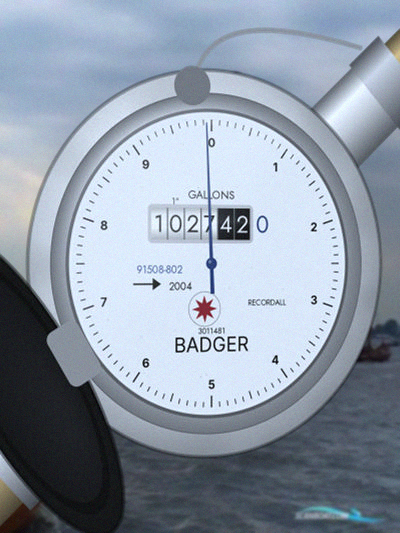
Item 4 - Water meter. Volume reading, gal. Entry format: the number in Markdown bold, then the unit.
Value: **1027419.9** gal
